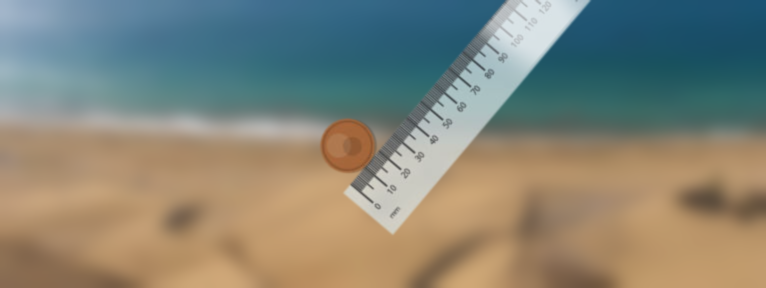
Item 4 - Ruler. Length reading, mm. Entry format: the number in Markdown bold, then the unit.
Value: **25** mm
